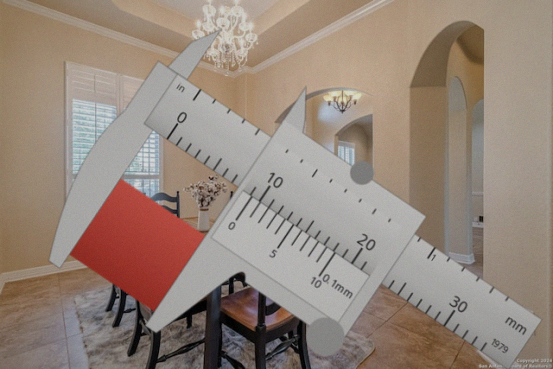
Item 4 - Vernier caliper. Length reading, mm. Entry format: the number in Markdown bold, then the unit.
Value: **9.2** mm
